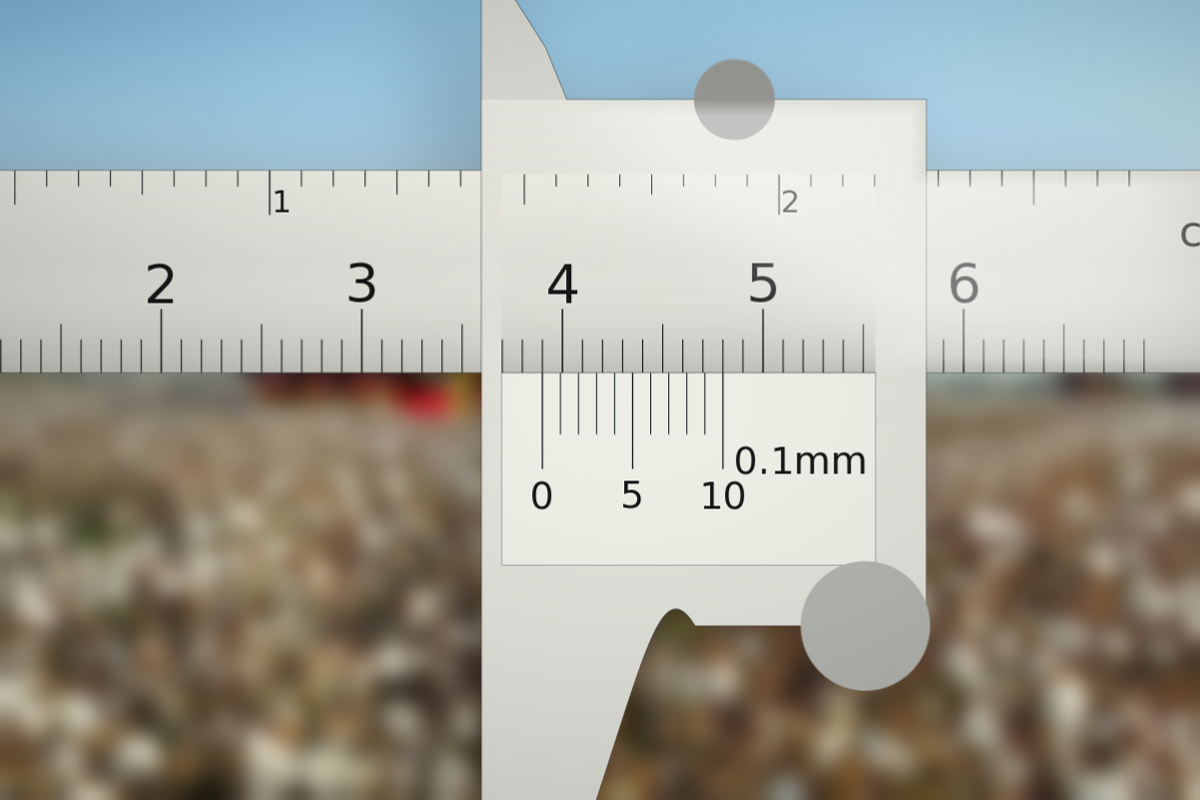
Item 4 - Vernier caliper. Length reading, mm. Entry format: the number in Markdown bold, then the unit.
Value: **39.0** mm
